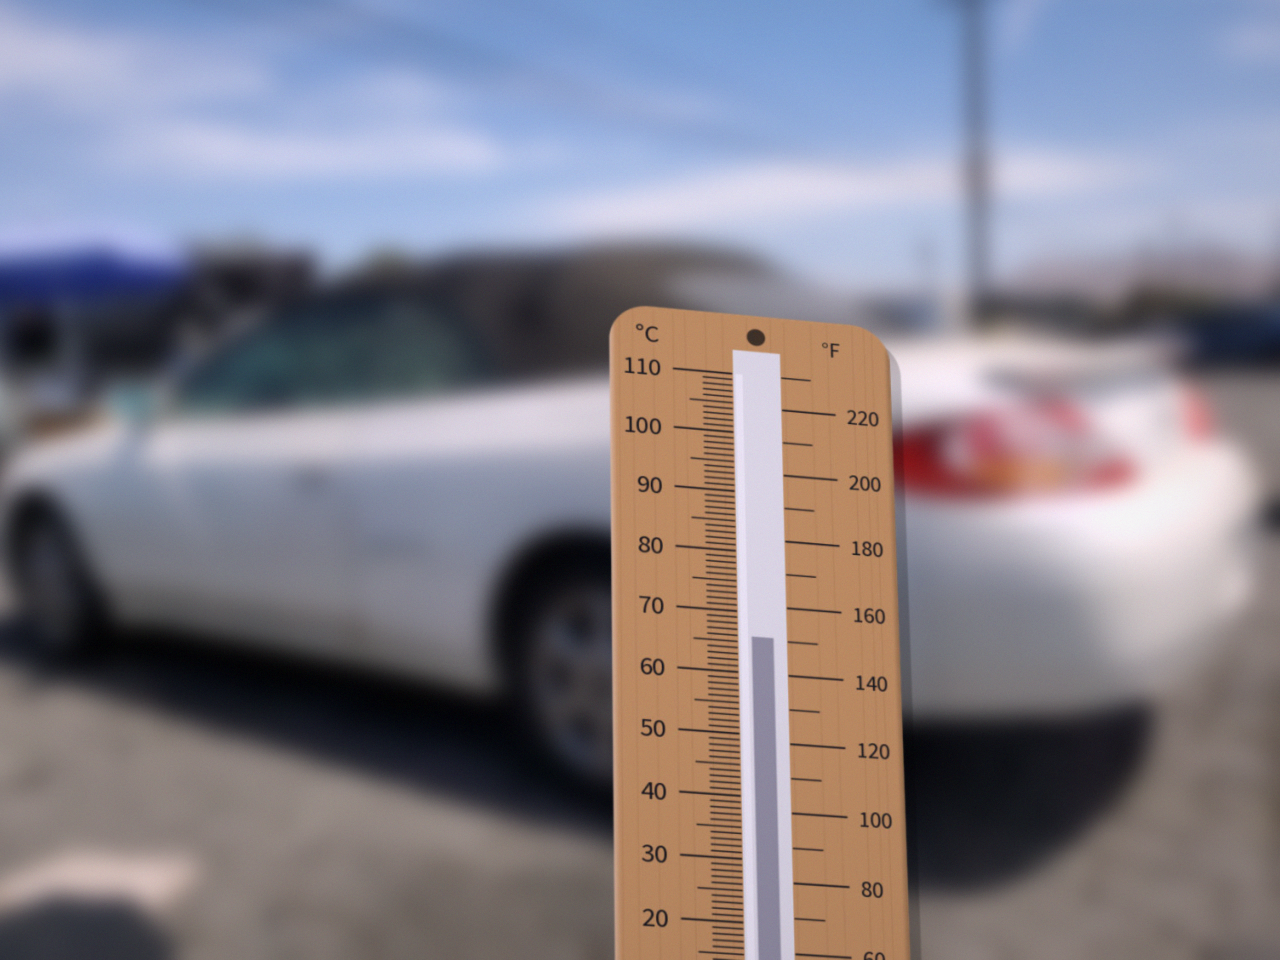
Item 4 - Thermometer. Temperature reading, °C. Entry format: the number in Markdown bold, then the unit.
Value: **66** °C
